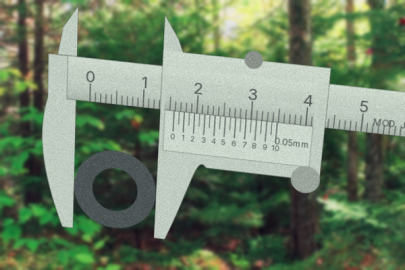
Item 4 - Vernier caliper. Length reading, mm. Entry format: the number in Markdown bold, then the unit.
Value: **15.8** mm
